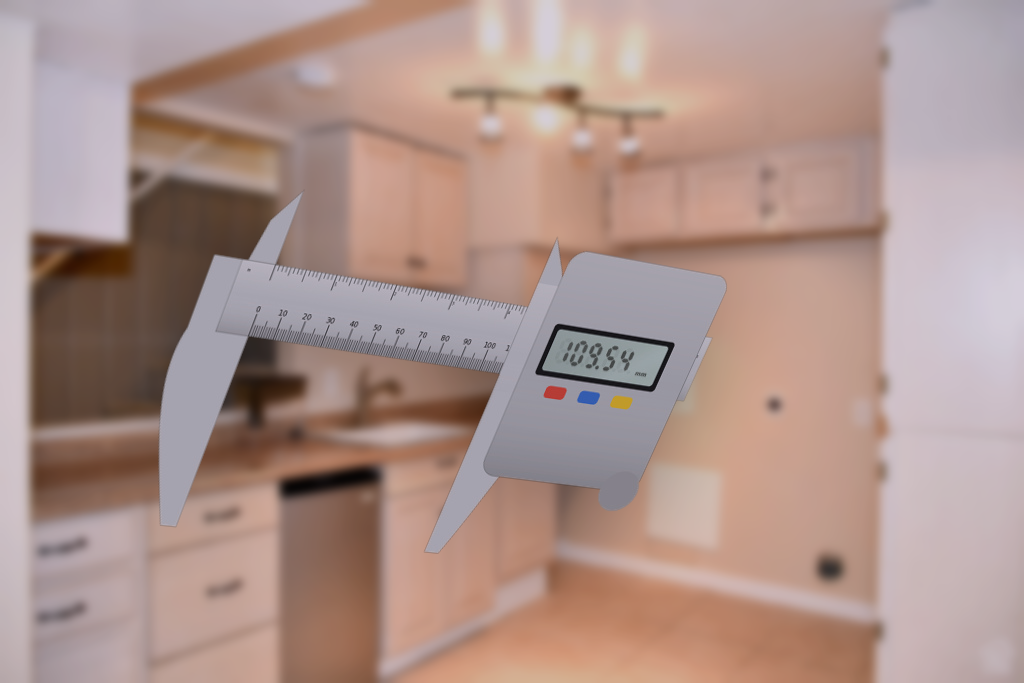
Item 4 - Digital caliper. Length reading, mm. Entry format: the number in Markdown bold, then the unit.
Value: **109.54** mm
